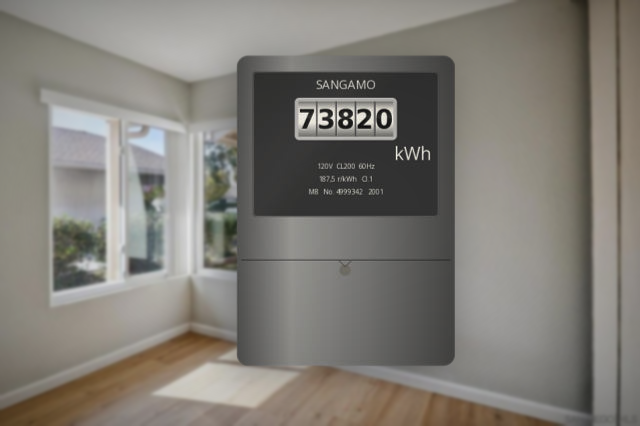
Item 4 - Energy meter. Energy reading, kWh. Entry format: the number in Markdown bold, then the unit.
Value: **73820** kWh
